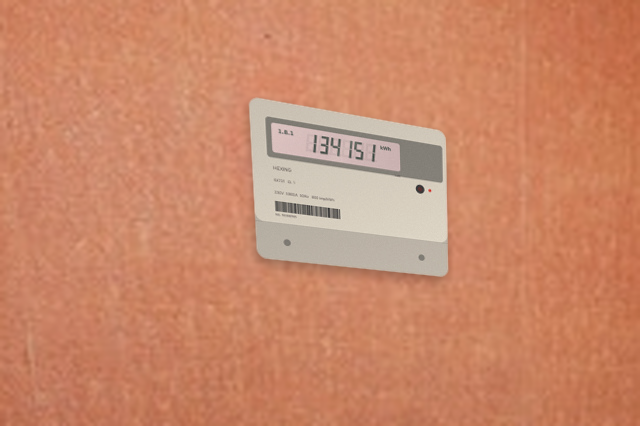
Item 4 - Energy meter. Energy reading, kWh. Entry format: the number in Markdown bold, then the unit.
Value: **134151** kWh
